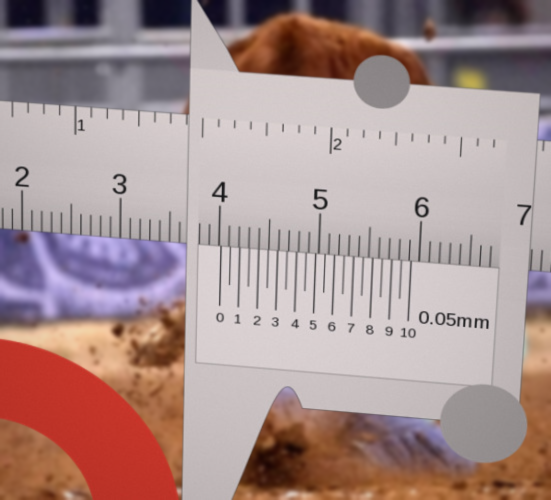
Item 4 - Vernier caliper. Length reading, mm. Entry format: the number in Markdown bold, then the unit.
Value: **40.2** mm
